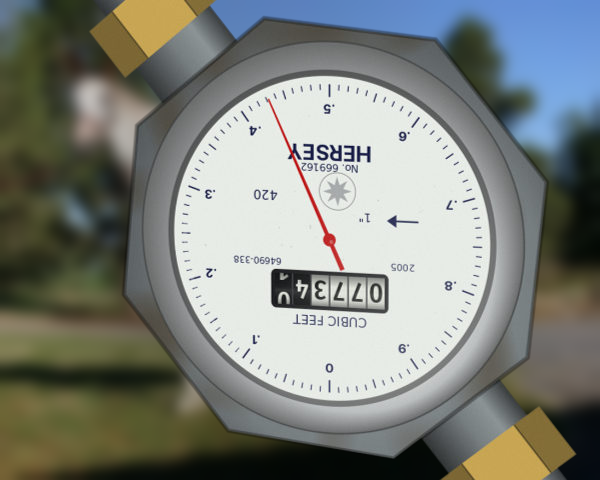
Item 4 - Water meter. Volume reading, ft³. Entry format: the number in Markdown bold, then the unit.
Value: **77340.43** ft³
